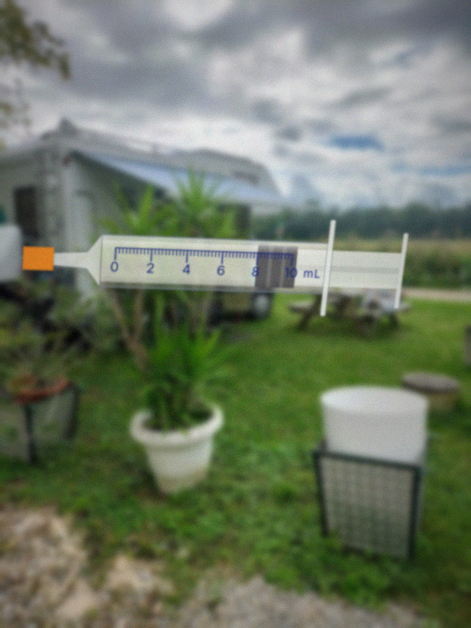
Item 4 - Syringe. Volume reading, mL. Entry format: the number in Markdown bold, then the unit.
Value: **8** mL
